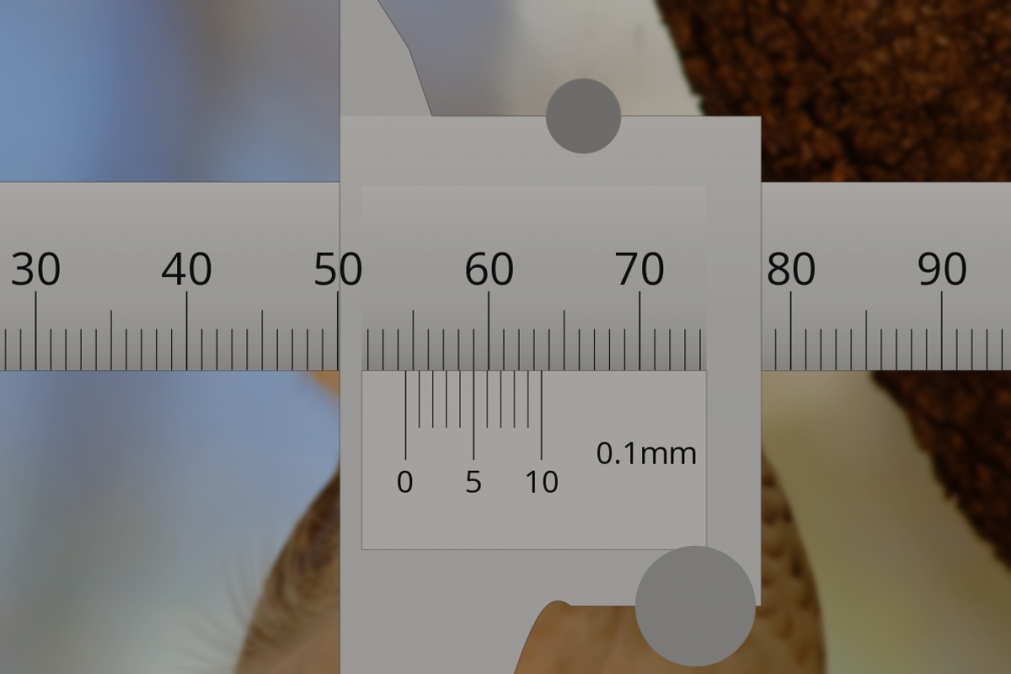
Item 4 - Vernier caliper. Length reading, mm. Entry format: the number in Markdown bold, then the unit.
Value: **54.5** mm
